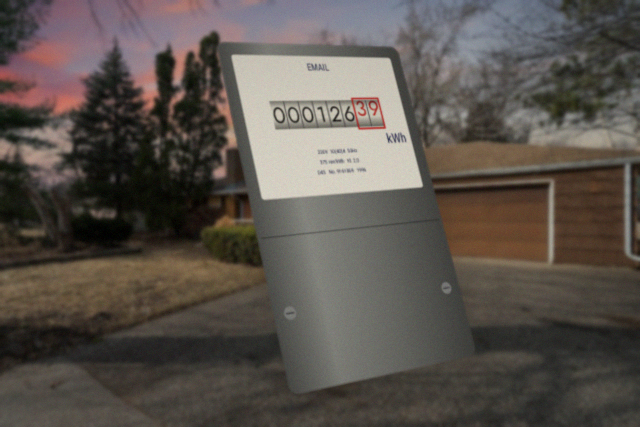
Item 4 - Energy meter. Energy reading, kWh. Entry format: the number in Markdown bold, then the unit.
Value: **126.39** kWh
